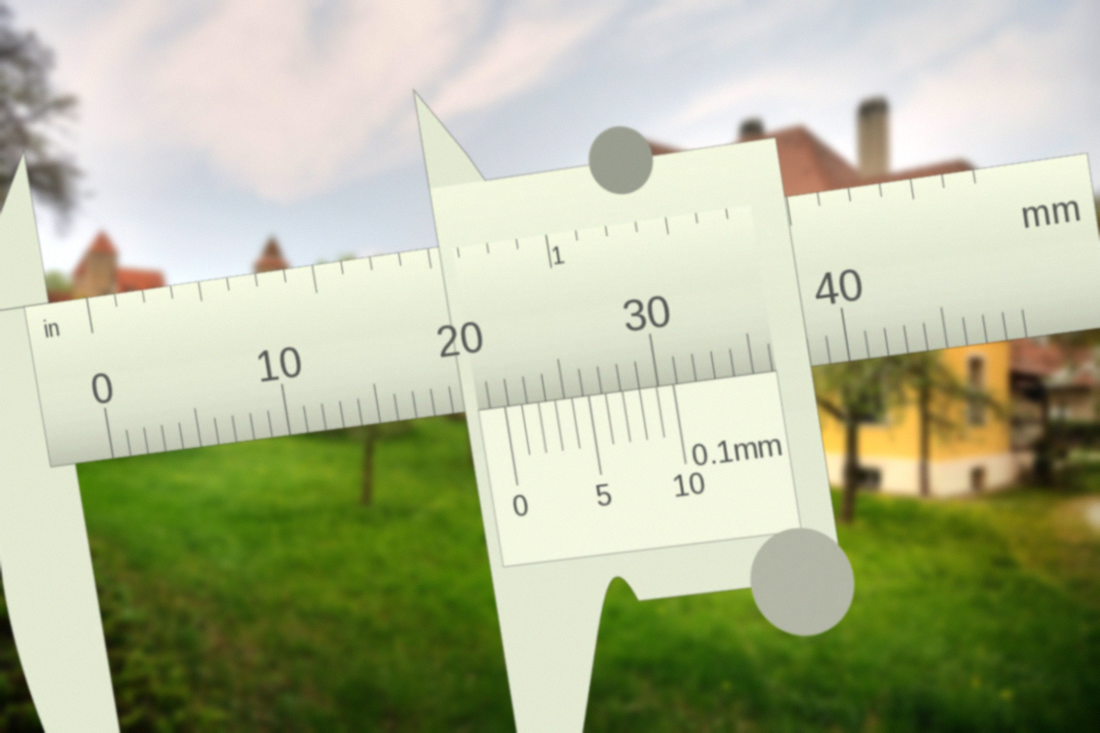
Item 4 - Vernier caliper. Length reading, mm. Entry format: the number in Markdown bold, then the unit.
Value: **21.8** mm
